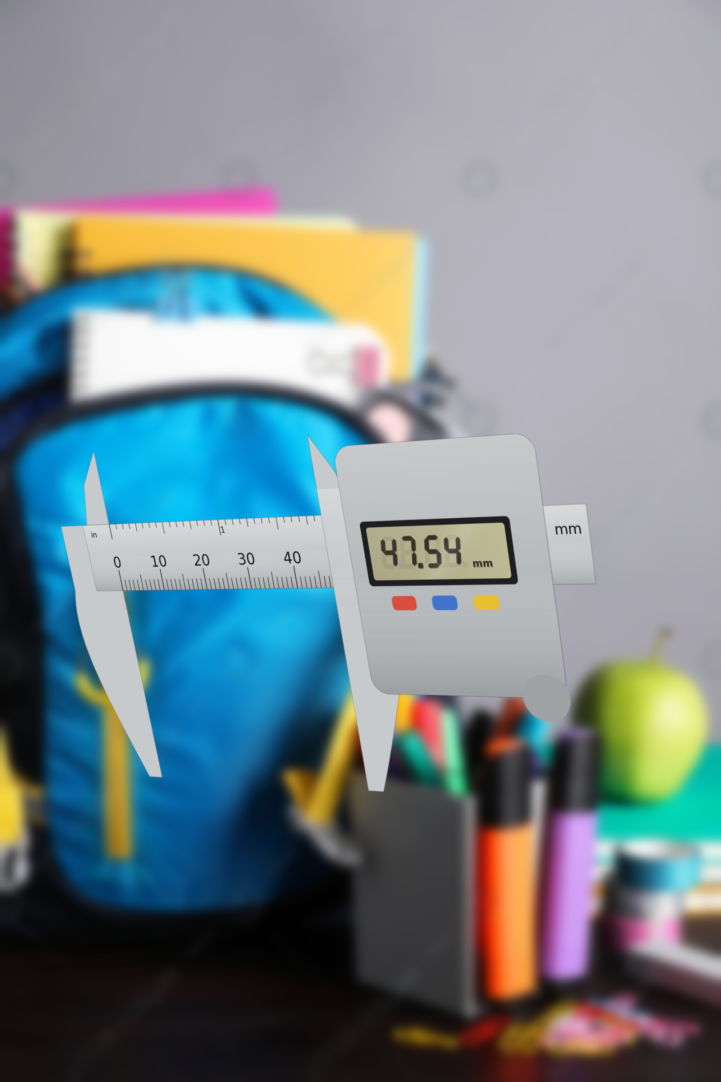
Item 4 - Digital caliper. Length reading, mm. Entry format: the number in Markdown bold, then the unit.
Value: **47.54** mm
